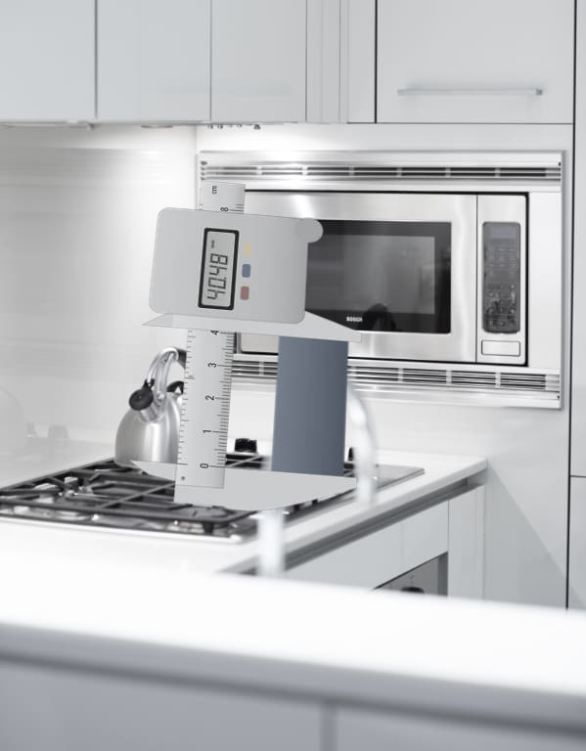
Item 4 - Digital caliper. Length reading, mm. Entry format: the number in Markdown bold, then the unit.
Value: **40.48** mm
